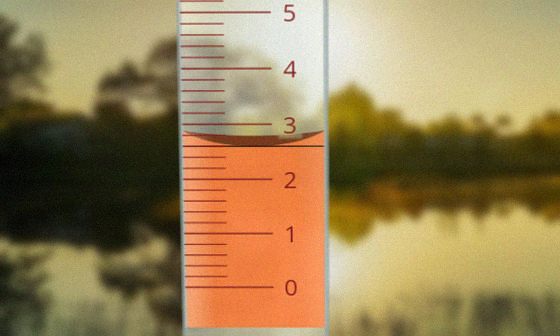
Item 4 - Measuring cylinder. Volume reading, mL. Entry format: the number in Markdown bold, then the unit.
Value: **2.6** mL
